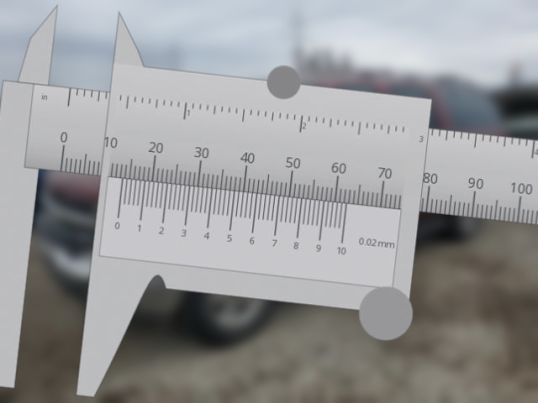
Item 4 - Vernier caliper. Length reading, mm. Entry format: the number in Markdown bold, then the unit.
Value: **13.5** mm
